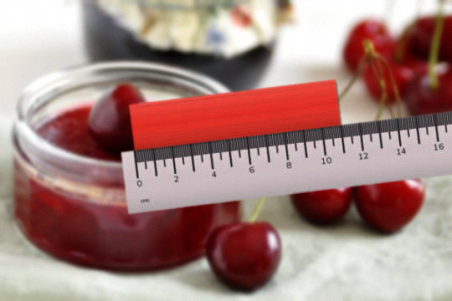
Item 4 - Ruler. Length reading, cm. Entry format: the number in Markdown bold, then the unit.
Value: **11** cm
